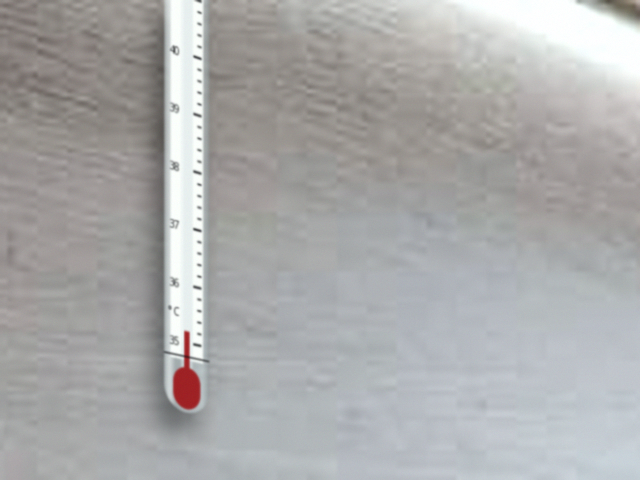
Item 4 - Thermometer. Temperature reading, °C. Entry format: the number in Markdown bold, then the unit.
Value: **35.2** °C
